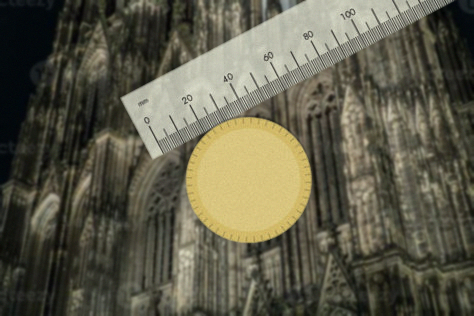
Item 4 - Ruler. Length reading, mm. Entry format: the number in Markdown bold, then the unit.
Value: **55** mm
